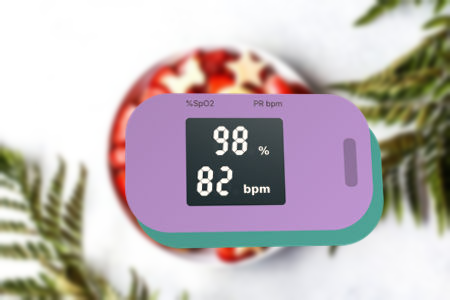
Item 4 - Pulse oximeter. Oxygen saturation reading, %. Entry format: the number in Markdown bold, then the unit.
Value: **98** %
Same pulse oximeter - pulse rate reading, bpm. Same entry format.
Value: **82** bpm
